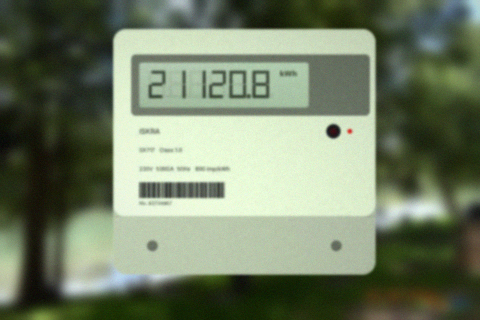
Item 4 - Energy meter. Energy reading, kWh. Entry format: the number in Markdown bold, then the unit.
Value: **21120.8** kWh
